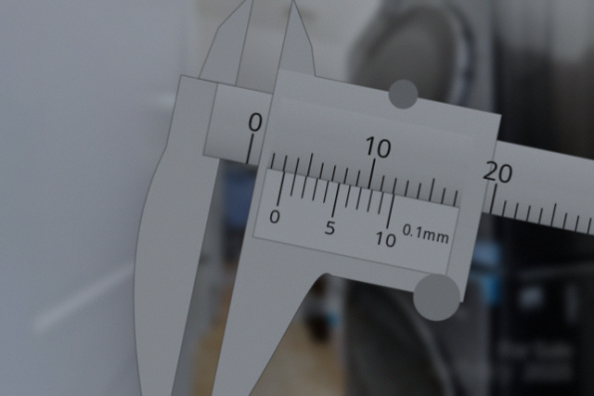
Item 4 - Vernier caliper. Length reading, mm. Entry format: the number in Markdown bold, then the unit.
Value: **3.1** mm
